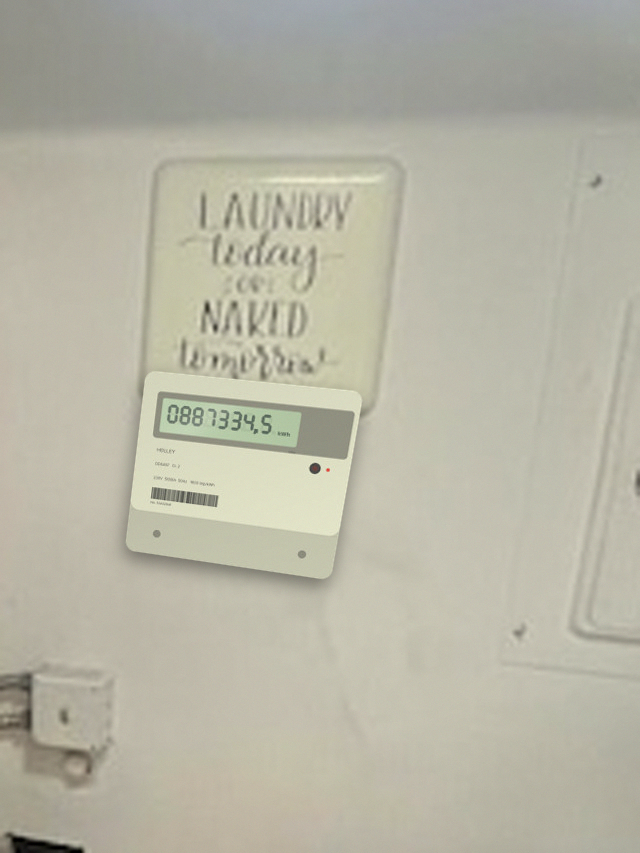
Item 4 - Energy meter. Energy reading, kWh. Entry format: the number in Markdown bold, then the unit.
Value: **887334.5** kWh
